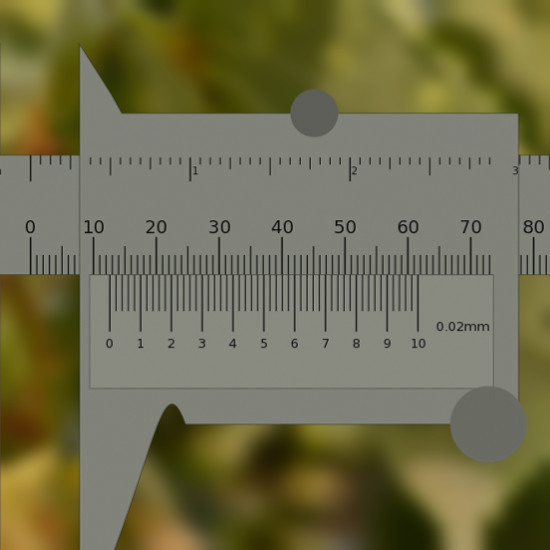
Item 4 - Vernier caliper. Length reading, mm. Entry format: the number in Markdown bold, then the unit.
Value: **12.6** mm
